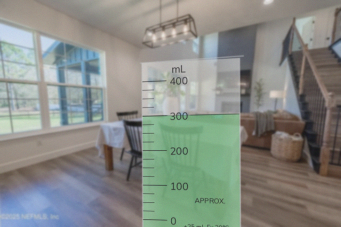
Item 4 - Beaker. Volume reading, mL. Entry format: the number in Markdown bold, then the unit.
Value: **300** mL
